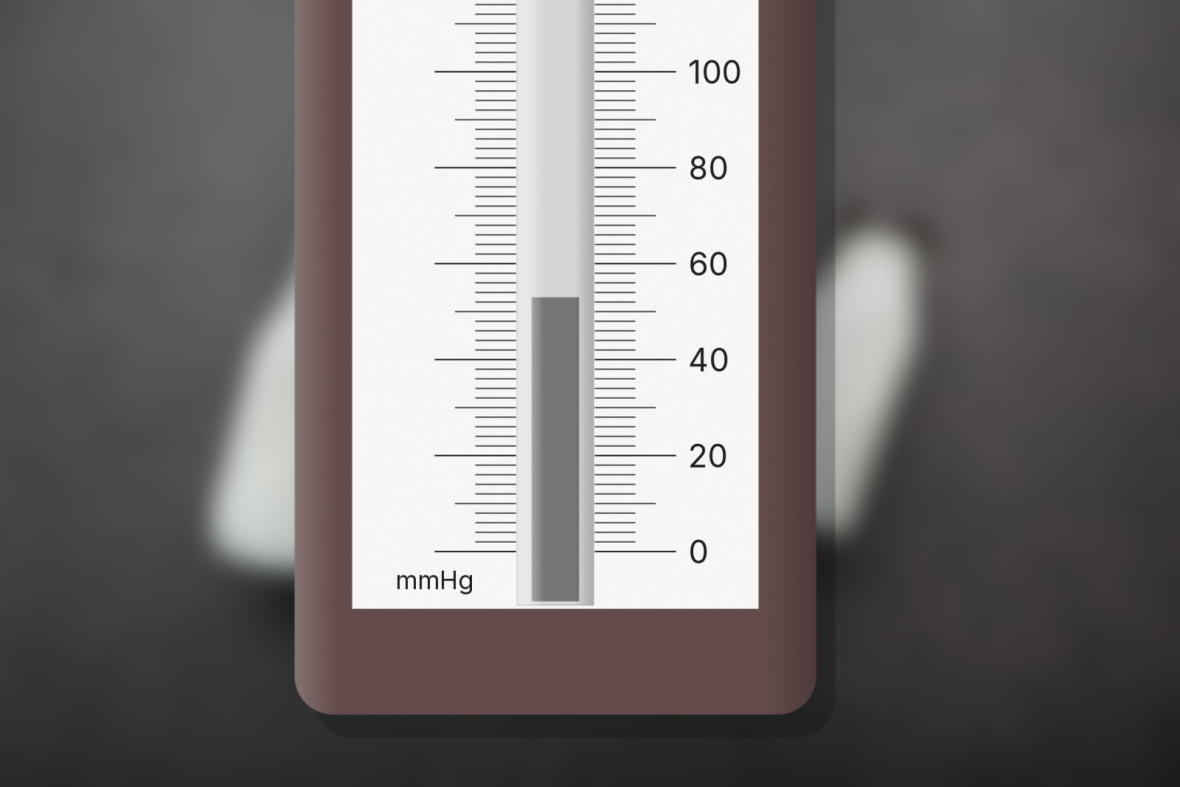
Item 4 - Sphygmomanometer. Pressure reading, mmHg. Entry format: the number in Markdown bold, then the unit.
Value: **53** mmHg
